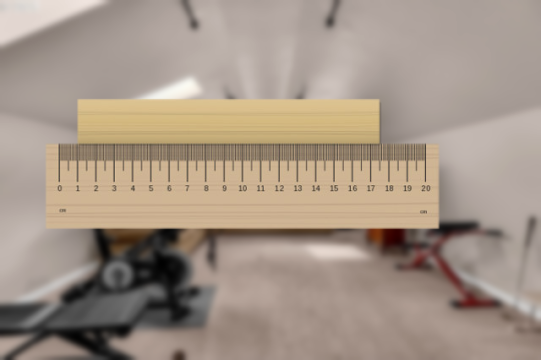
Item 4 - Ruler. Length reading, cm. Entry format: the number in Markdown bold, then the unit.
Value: **16.5** cm
